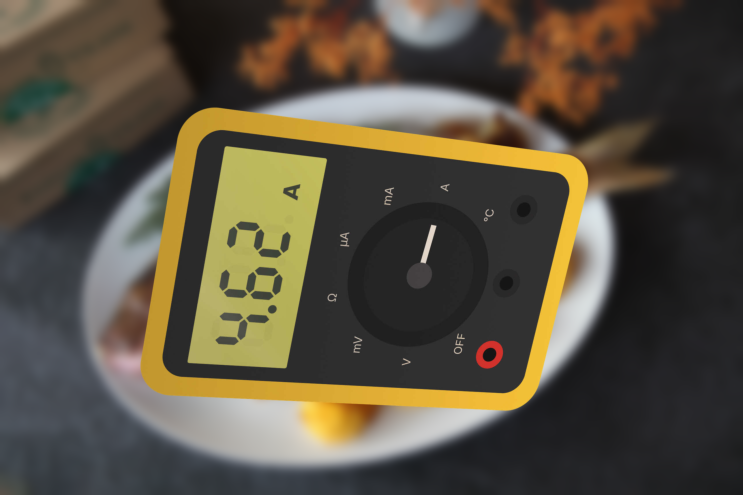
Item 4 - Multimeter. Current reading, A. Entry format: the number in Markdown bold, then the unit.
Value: **4.62** A
